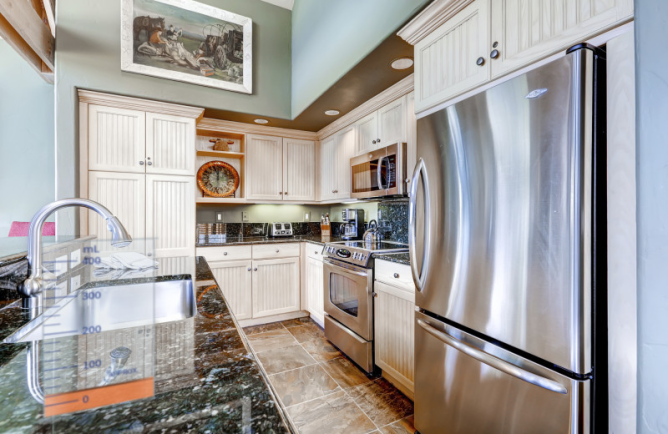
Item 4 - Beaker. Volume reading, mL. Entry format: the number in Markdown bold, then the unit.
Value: **25** mL
